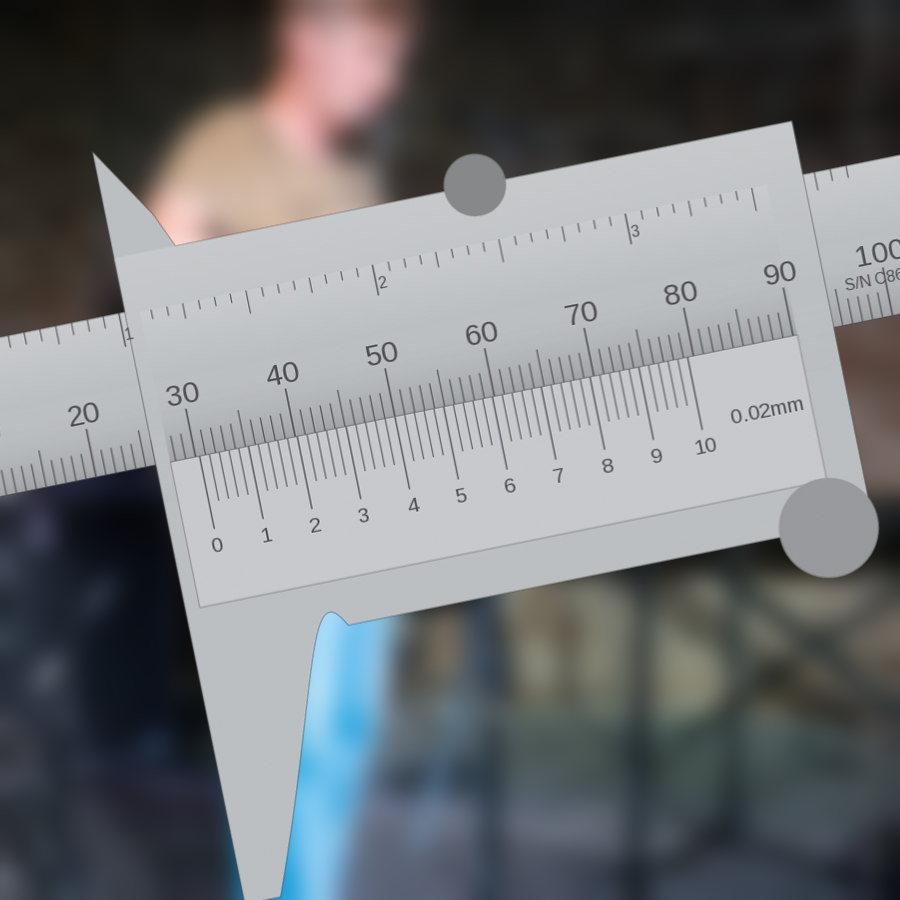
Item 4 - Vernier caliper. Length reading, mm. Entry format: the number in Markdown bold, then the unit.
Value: **30.4** mm
